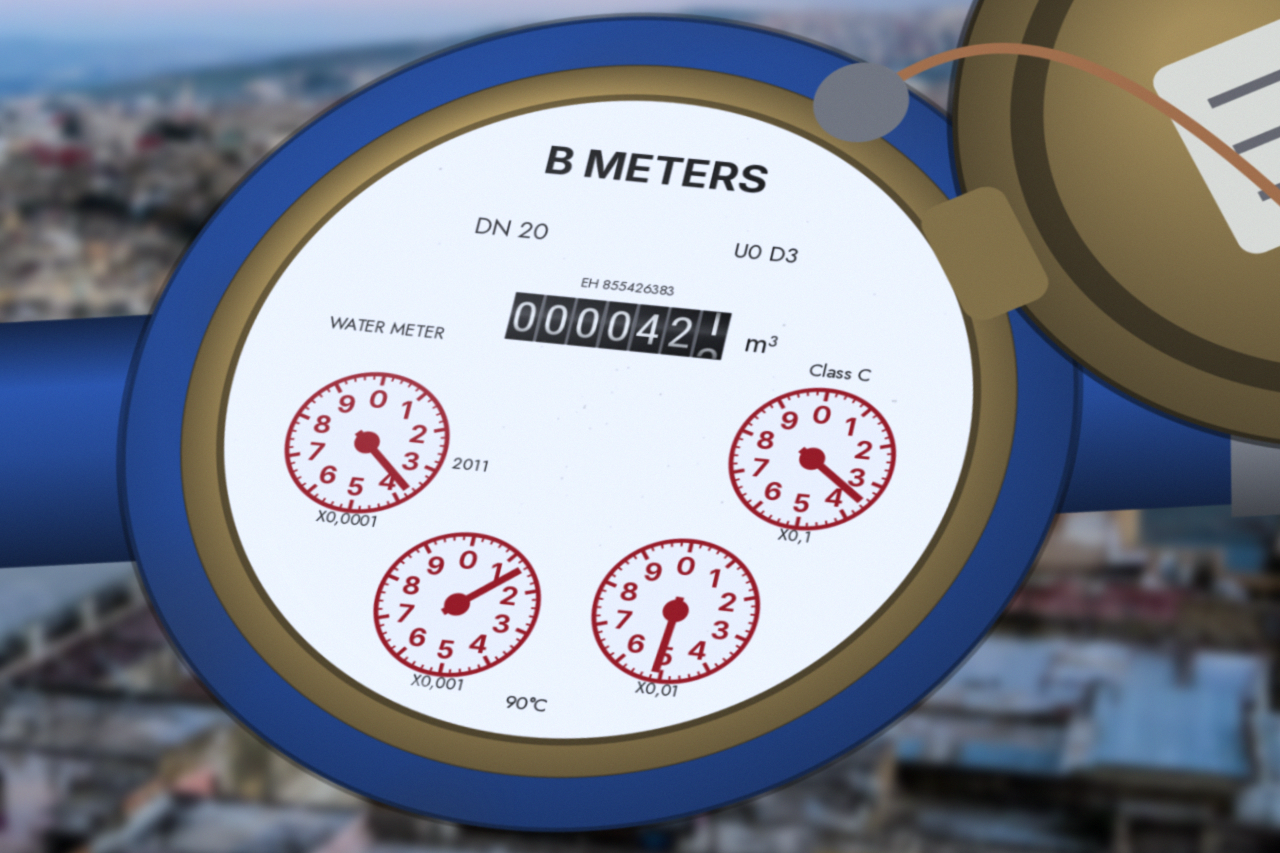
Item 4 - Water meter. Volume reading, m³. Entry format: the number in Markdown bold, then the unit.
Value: **421.3513** m³
